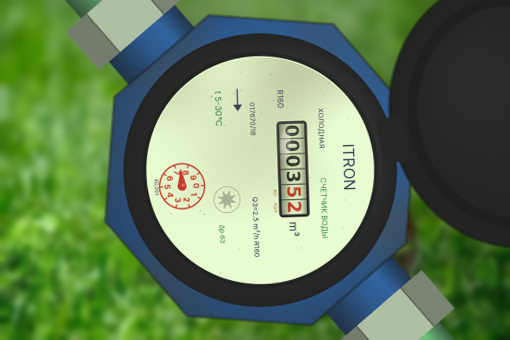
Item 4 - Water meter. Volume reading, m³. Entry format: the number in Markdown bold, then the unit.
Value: **3.527** m³
